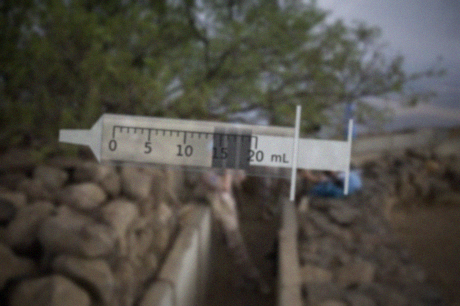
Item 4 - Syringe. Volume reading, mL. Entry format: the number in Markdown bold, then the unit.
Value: **14** mL
